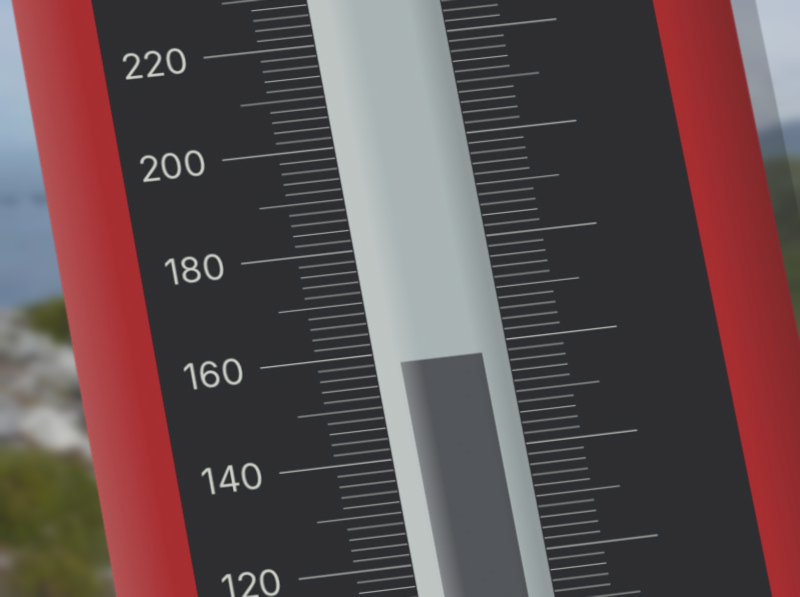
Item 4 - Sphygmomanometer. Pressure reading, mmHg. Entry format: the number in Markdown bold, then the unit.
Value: **158** mmHg
